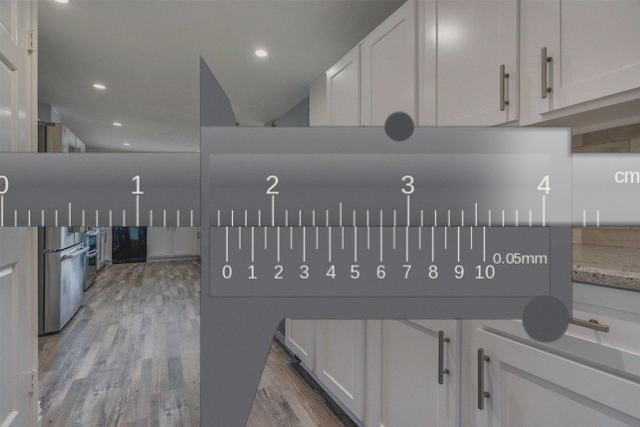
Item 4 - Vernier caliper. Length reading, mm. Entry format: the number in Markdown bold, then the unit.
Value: **16.6** mm
